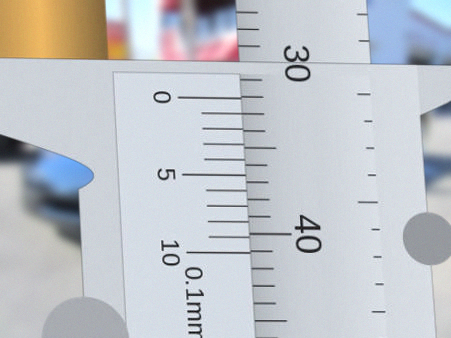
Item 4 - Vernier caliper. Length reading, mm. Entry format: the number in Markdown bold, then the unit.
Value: **32.1** mm
